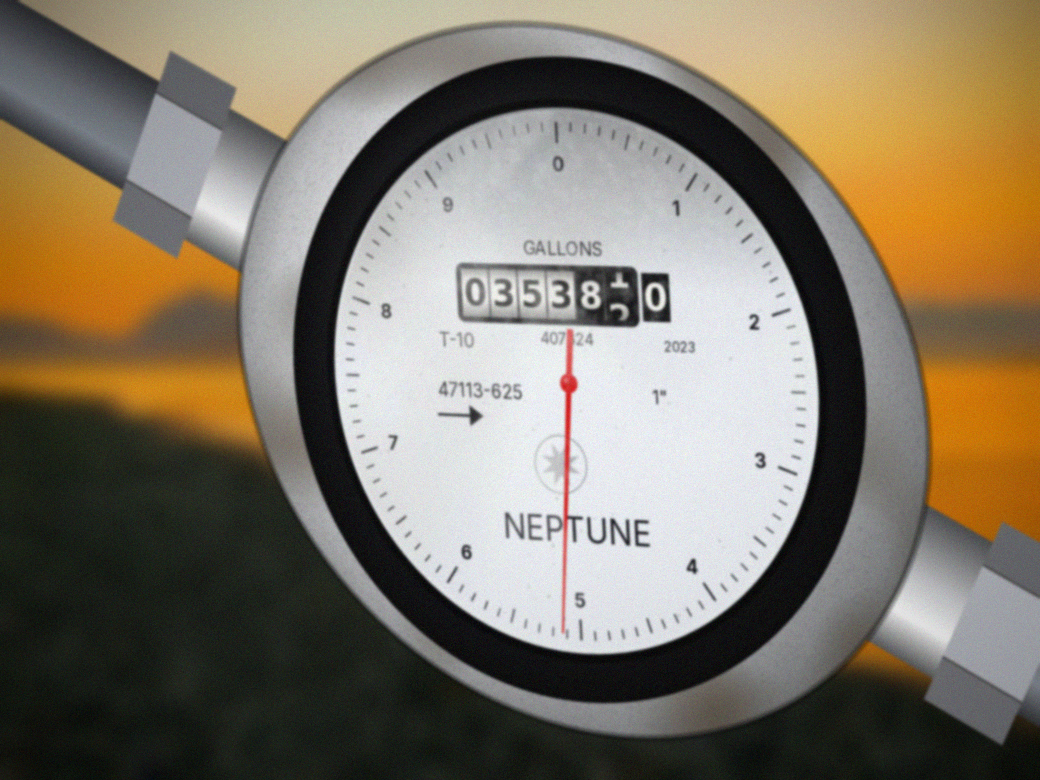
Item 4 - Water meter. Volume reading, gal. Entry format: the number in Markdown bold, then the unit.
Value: **353815.1** gal
